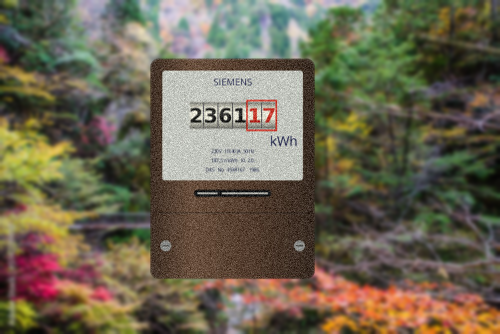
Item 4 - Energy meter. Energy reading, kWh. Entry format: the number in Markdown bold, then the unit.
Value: **2361.17** kWh
